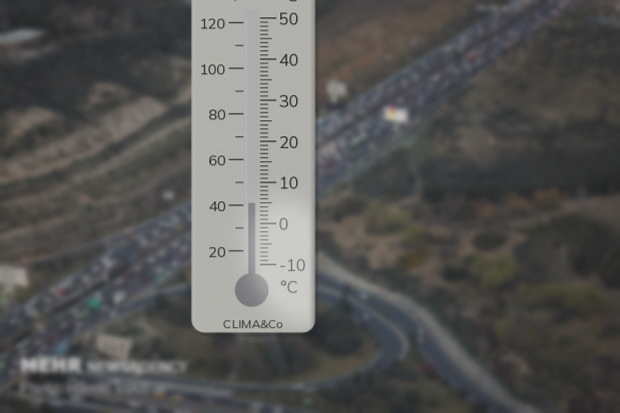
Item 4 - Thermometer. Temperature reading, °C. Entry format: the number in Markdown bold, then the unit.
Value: **5** °C
